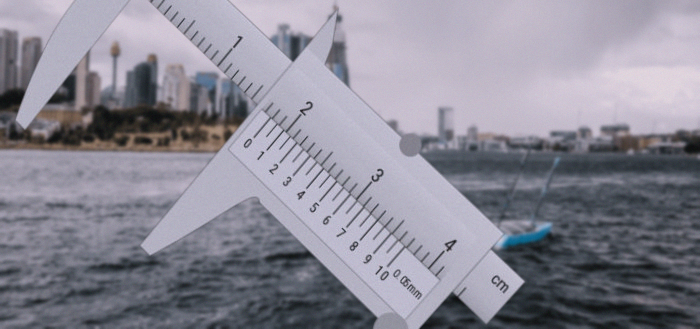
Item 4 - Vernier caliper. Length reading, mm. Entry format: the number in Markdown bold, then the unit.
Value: **17.8** mm
